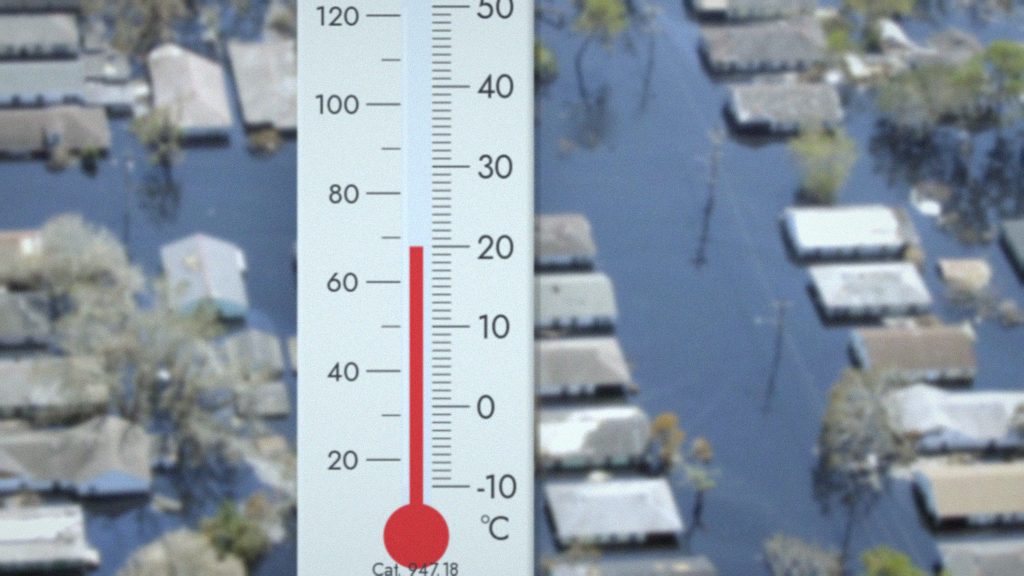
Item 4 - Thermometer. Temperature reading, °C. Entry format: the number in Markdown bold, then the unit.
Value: **20** °C
